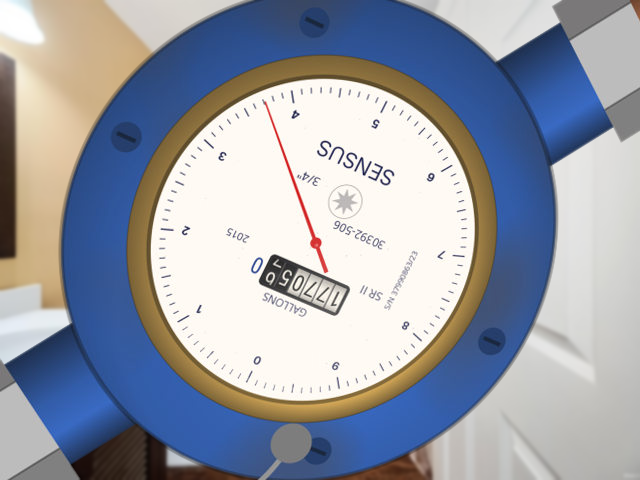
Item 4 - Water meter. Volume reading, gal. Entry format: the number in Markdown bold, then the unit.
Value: **1770563.7** gal
